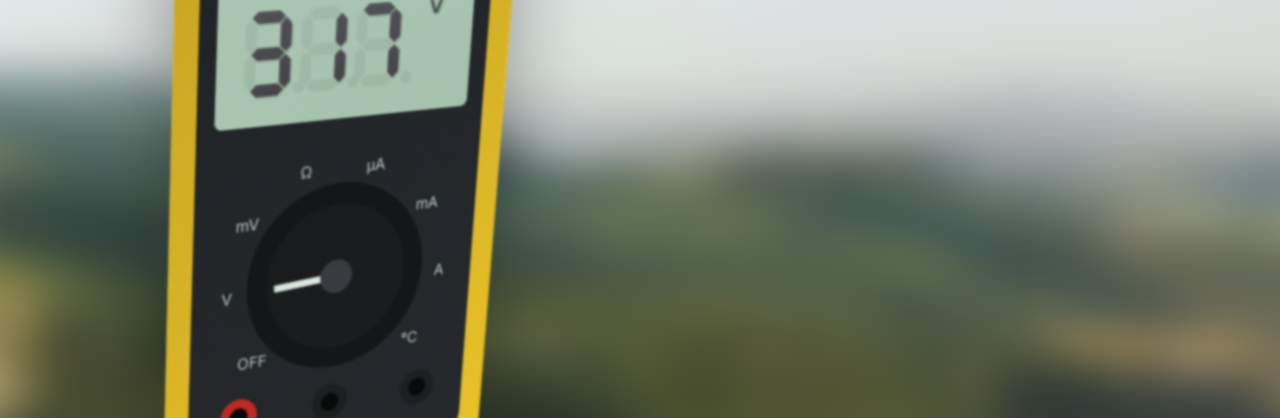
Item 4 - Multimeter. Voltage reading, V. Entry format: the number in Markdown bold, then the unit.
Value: **317** V
